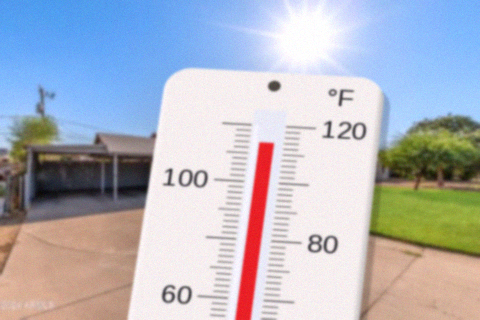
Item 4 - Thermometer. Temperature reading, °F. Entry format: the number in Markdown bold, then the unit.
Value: **114** °F
